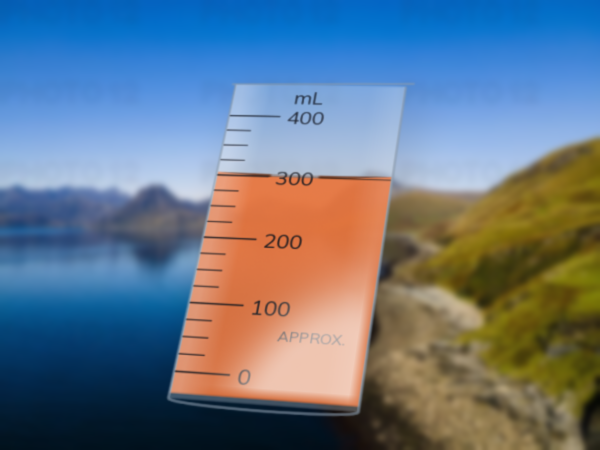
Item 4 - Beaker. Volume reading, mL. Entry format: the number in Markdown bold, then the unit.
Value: **300** mL
